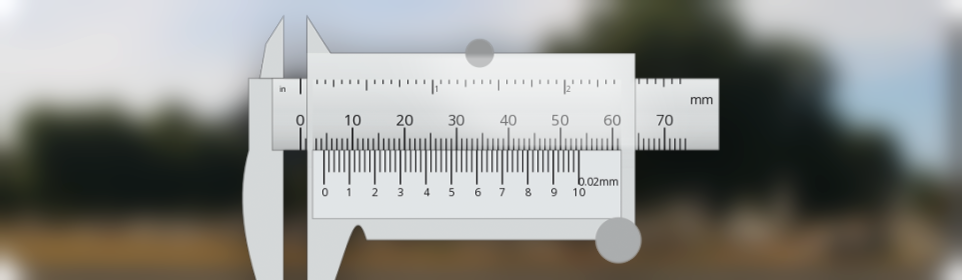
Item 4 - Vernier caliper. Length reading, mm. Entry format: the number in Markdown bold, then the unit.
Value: **4.5** mm
